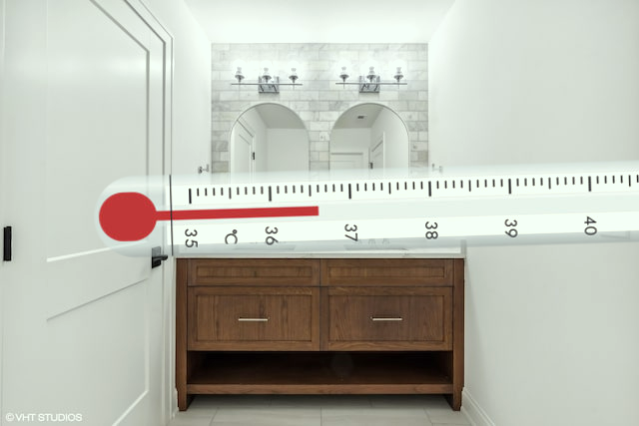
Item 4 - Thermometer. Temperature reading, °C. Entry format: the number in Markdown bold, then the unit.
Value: **36.6** °C
